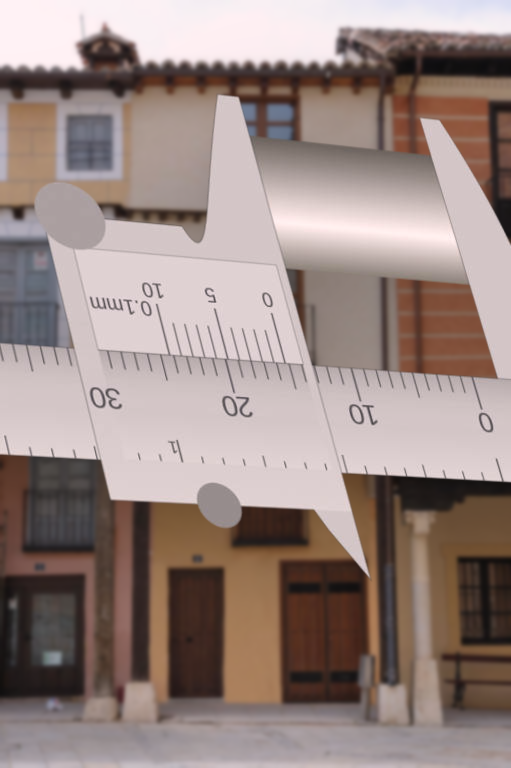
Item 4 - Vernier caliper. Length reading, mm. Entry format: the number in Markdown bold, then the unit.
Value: **15.3** mm
